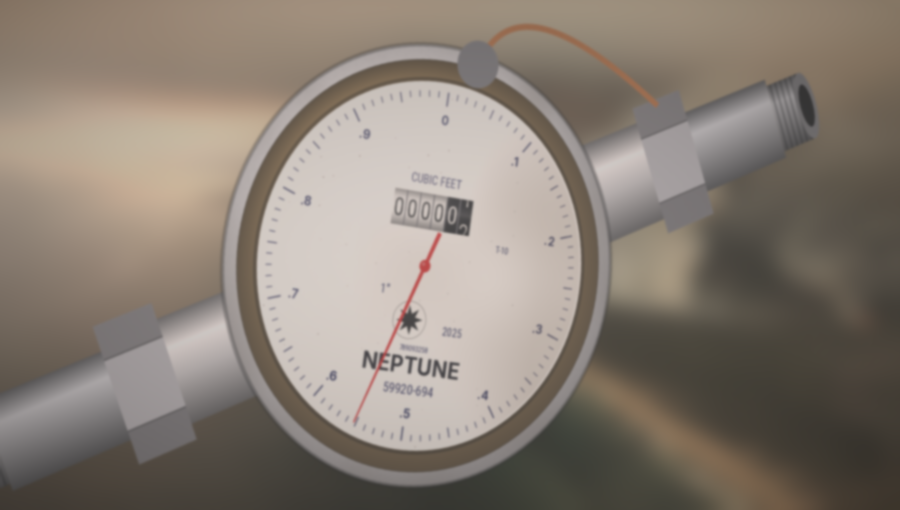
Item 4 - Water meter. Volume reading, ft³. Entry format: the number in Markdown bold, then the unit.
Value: **1.55** ft³
